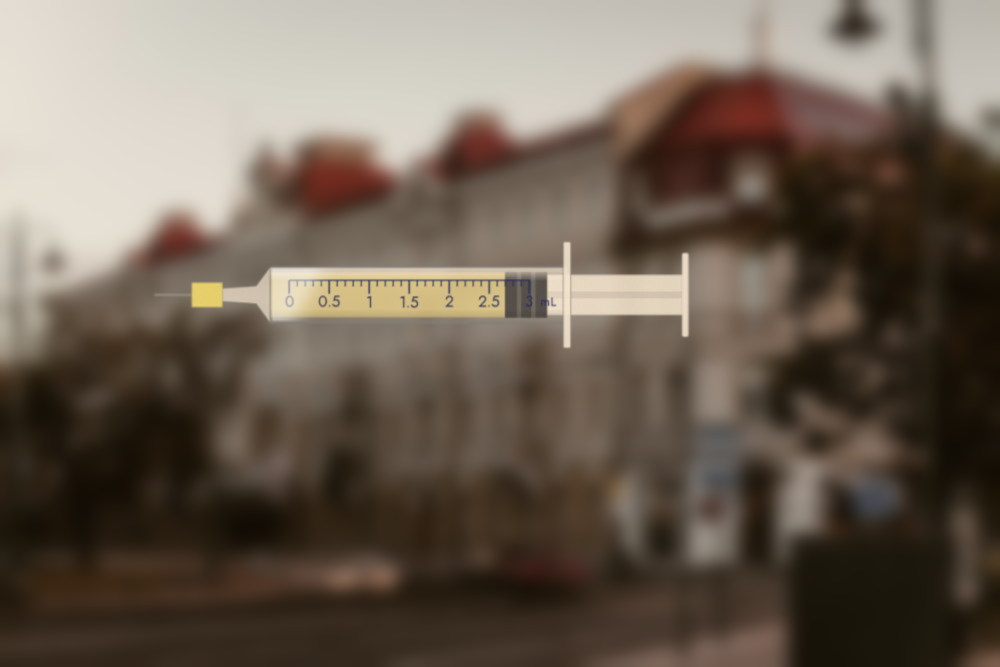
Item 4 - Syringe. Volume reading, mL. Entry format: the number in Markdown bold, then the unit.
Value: **2.7** mL
